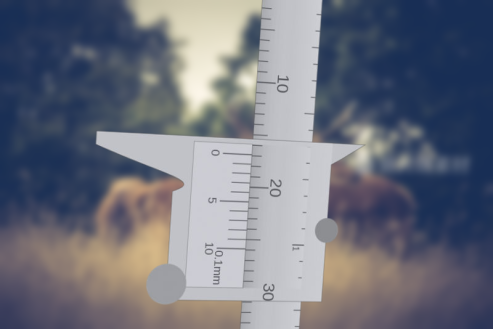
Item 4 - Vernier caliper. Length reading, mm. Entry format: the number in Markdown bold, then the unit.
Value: **16.9** mm
